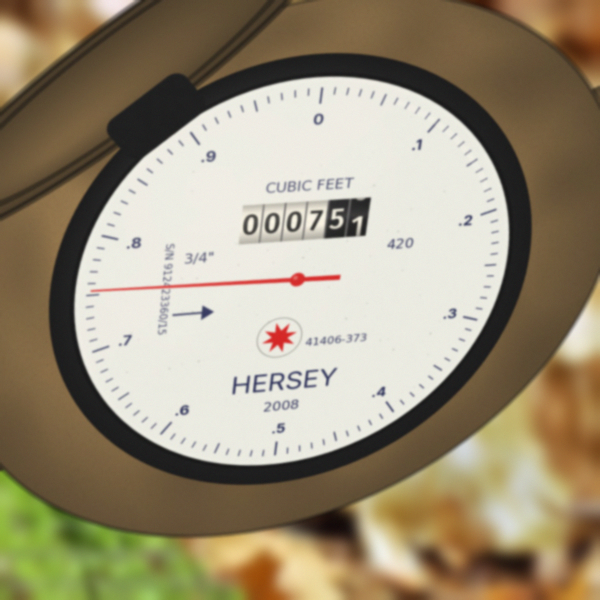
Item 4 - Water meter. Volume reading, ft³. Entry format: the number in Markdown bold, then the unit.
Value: **750.75** ft³
